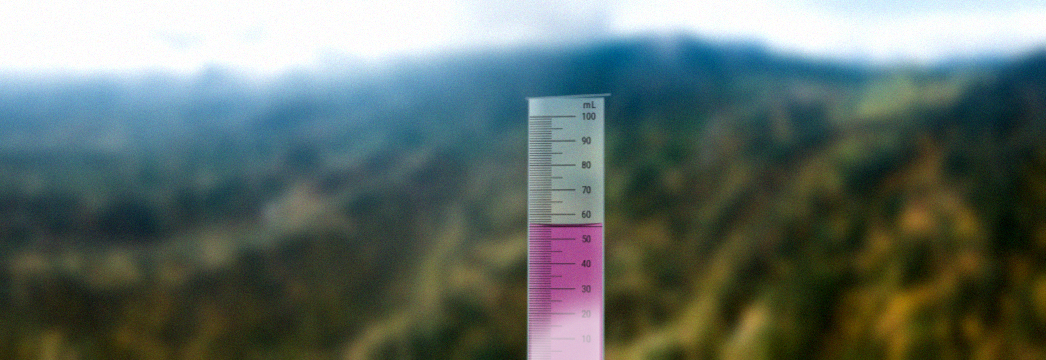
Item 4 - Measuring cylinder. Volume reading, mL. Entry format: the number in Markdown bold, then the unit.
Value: **55** mL
